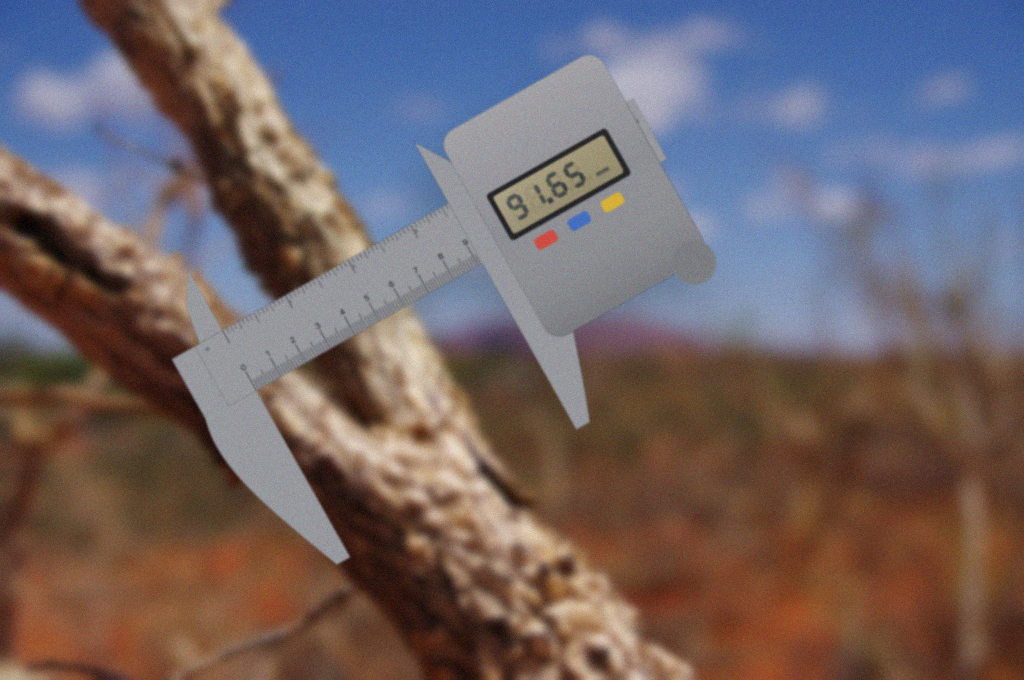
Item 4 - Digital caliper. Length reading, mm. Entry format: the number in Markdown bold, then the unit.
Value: **91.65** mm
